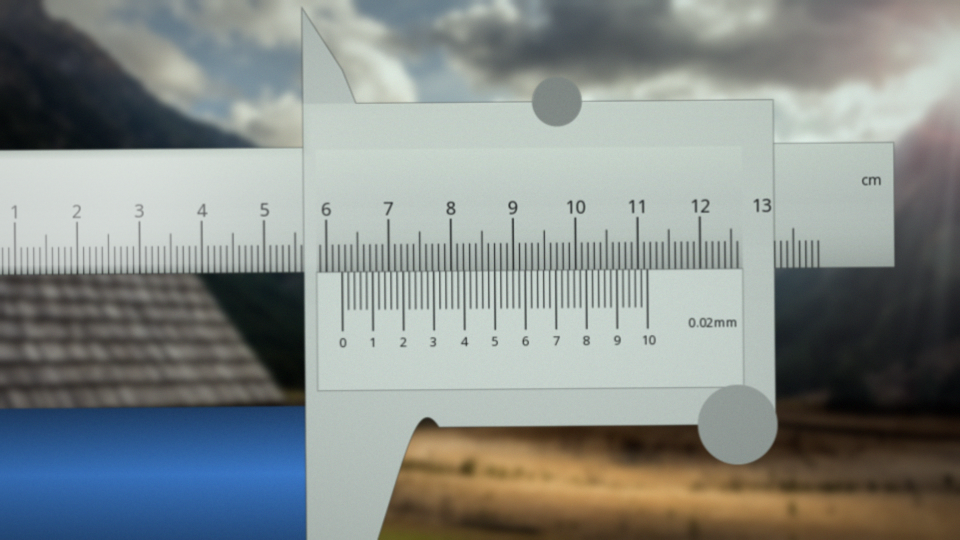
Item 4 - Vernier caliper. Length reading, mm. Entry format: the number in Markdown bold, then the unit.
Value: **62.5** mm
